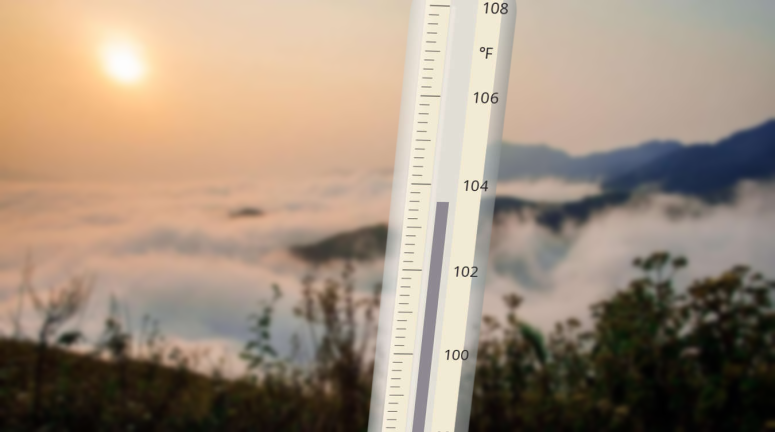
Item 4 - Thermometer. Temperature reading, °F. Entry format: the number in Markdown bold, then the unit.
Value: **103.6** °F
